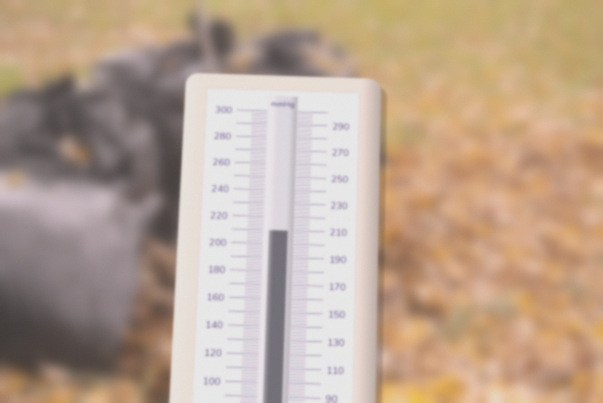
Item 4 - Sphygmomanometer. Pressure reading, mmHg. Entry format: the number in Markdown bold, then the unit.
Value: **210** mmHg
